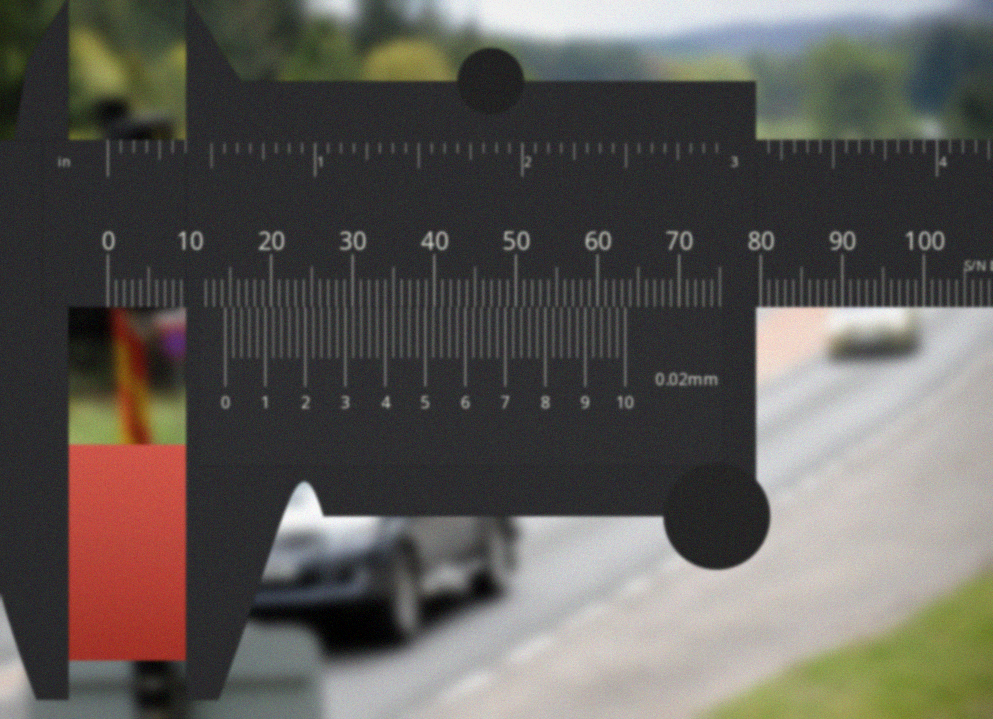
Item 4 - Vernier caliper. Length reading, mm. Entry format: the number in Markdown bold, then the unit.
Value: **14.4** mm
